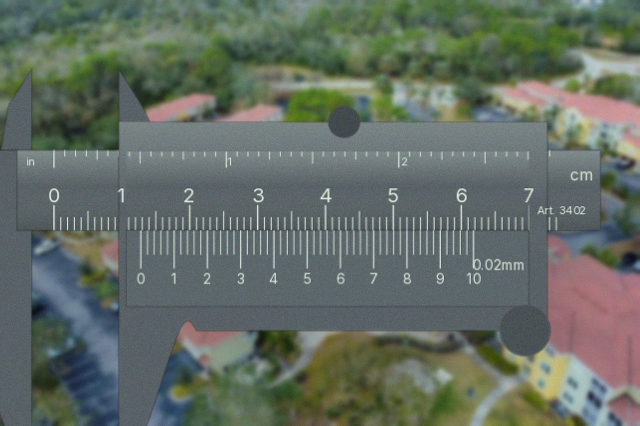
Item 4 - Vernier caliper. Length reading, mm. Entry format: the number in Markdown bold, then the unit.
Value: **12.8** mm
